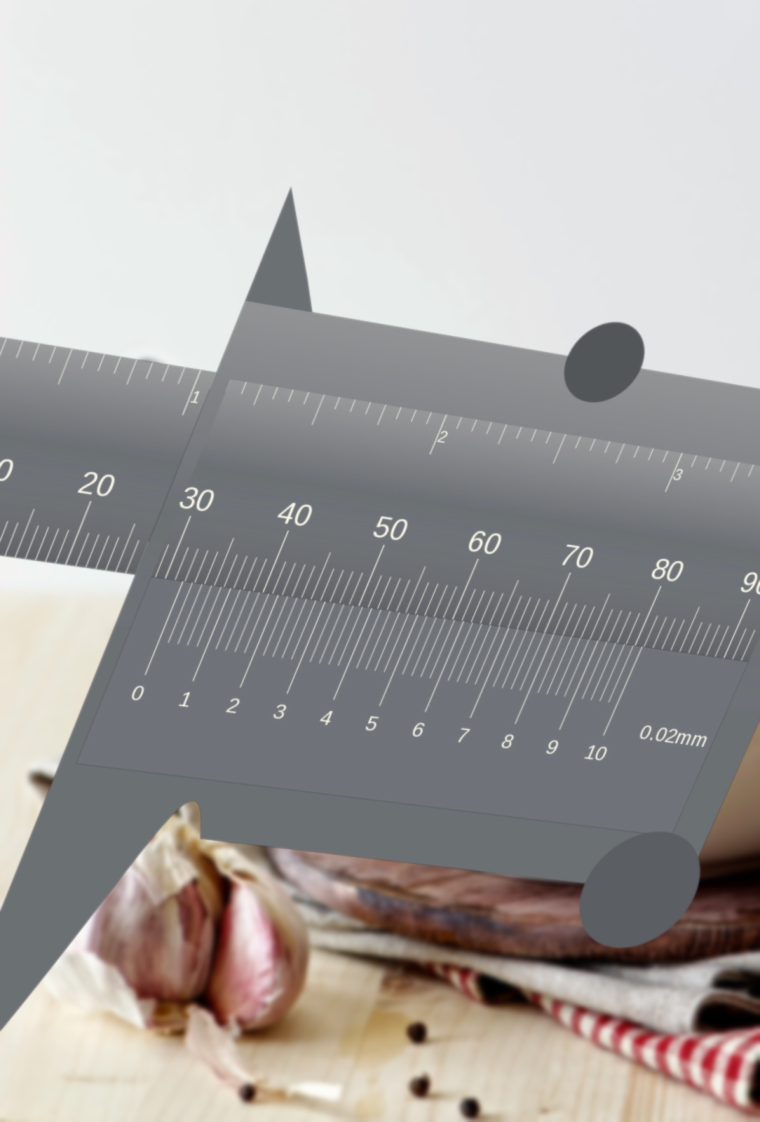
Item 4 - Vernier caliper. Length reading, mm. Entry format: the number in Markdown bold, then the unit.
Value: **31.8** mm
